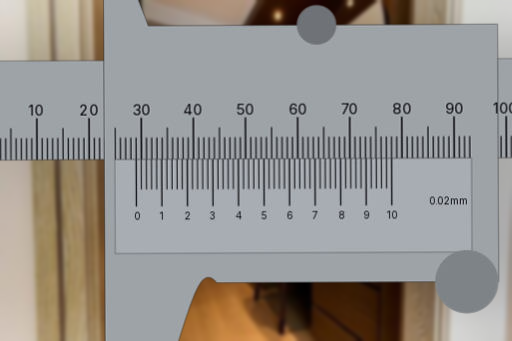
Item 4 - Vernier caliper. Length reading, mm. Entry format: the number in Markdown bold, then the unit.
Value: **29.0** mm
